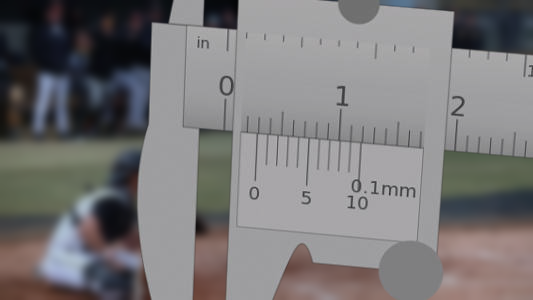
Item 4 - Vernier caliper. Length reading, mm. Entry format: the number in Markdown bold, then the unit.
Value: **2.9** mm
